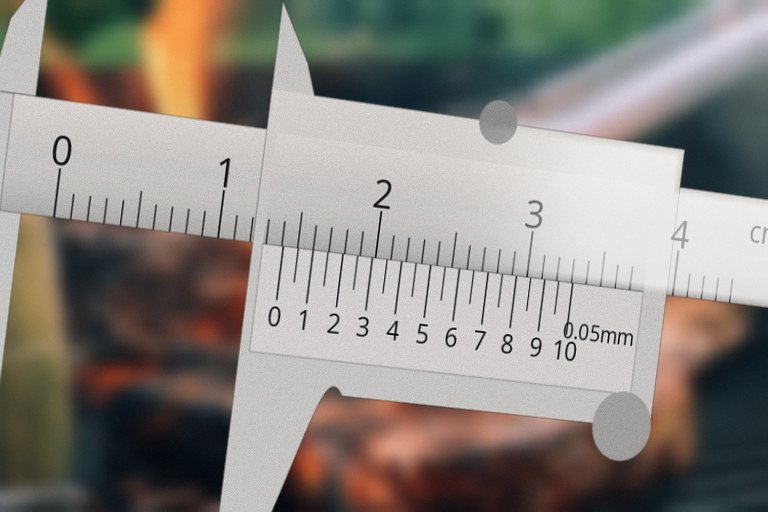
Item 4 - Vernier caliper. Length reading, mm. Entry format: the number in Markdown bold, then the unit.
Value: **14.1** mm
